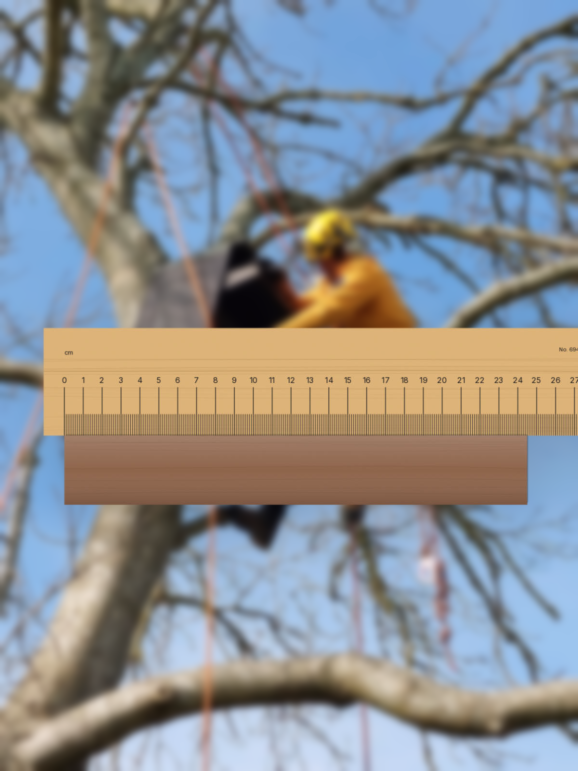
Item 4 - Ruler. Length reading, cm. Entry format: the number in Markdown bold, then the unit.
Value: **24.5** cm
